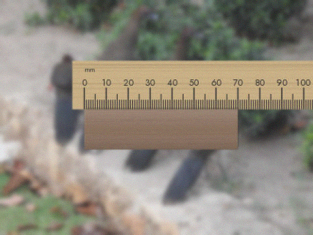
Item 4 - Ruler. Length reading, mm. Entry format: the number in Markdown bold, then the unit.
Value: **70** mm
